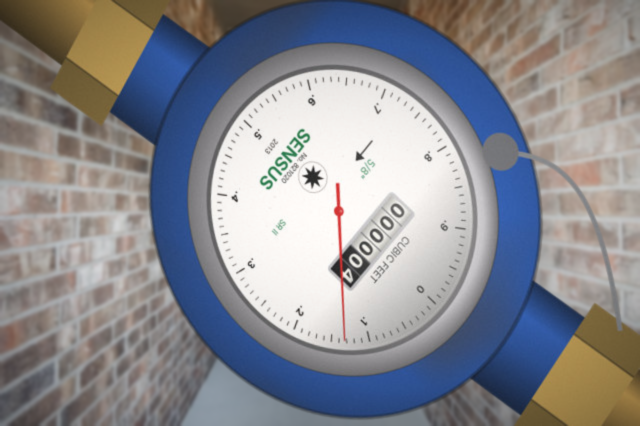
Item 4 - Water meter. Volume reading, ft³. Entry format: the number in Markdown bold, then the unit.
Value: **4.13** ft³
